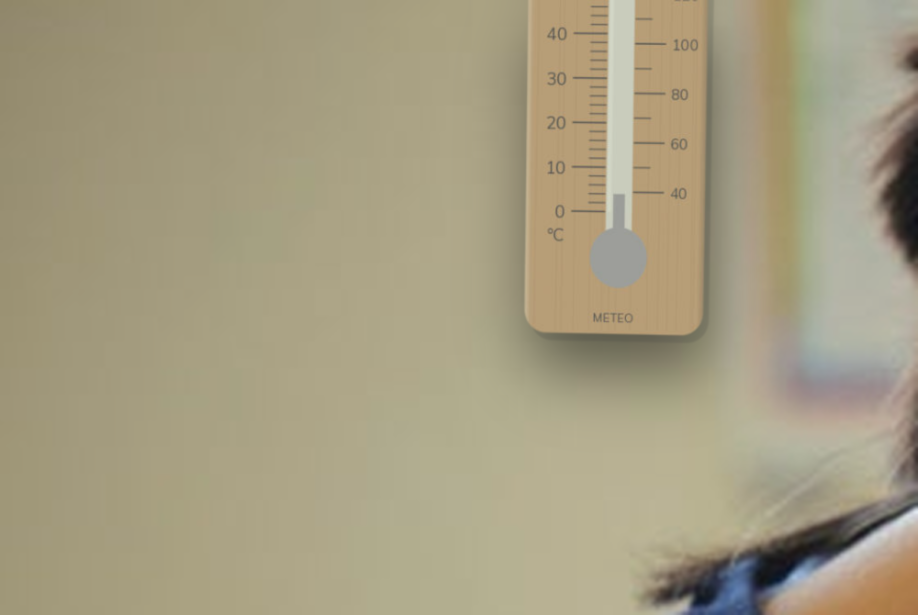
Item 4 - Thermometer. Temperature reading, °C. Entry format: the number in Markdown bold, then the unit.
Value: **4** °C
